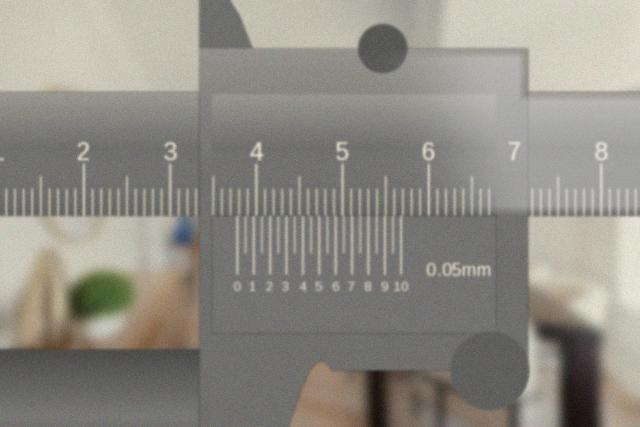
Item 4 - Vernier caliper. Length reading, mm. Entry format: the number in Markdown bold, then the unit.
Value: **37.8** mm
